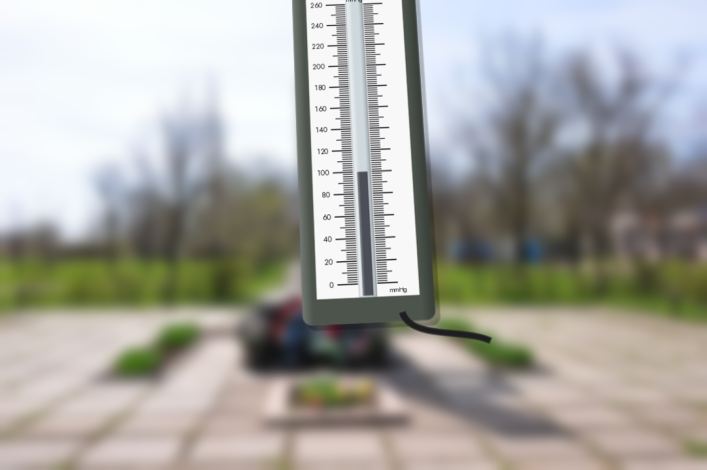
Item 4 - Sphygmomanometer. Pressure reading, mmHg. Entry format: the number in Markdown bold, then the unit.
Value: **100** mmHg
